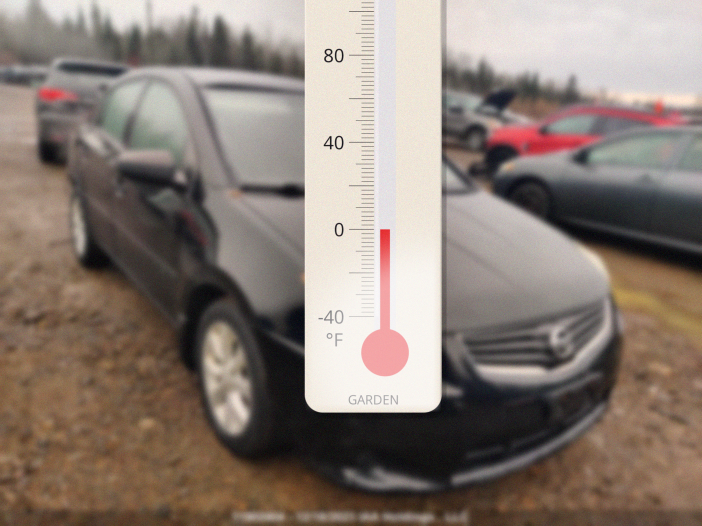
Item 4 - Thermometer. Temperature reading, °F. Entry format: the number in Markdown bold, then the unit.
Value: **0** °F
